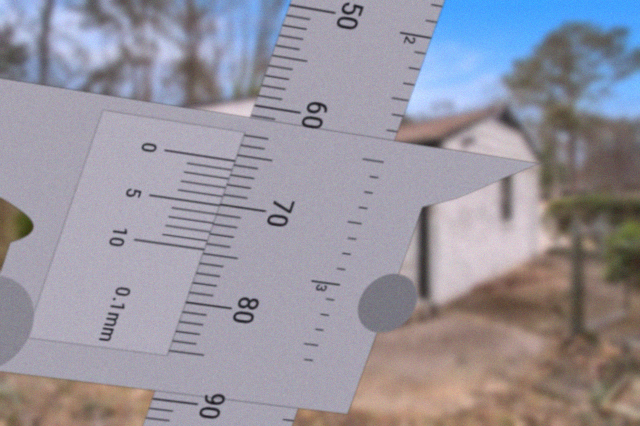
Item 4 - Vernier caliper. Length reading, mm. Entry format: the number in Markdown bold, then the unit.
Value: **65.6** mm
